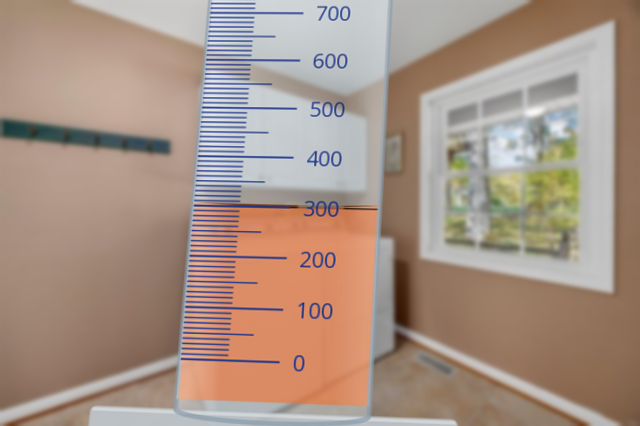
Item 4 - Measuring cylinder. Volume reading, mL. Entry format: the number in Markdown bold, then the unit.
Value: **300** mL
